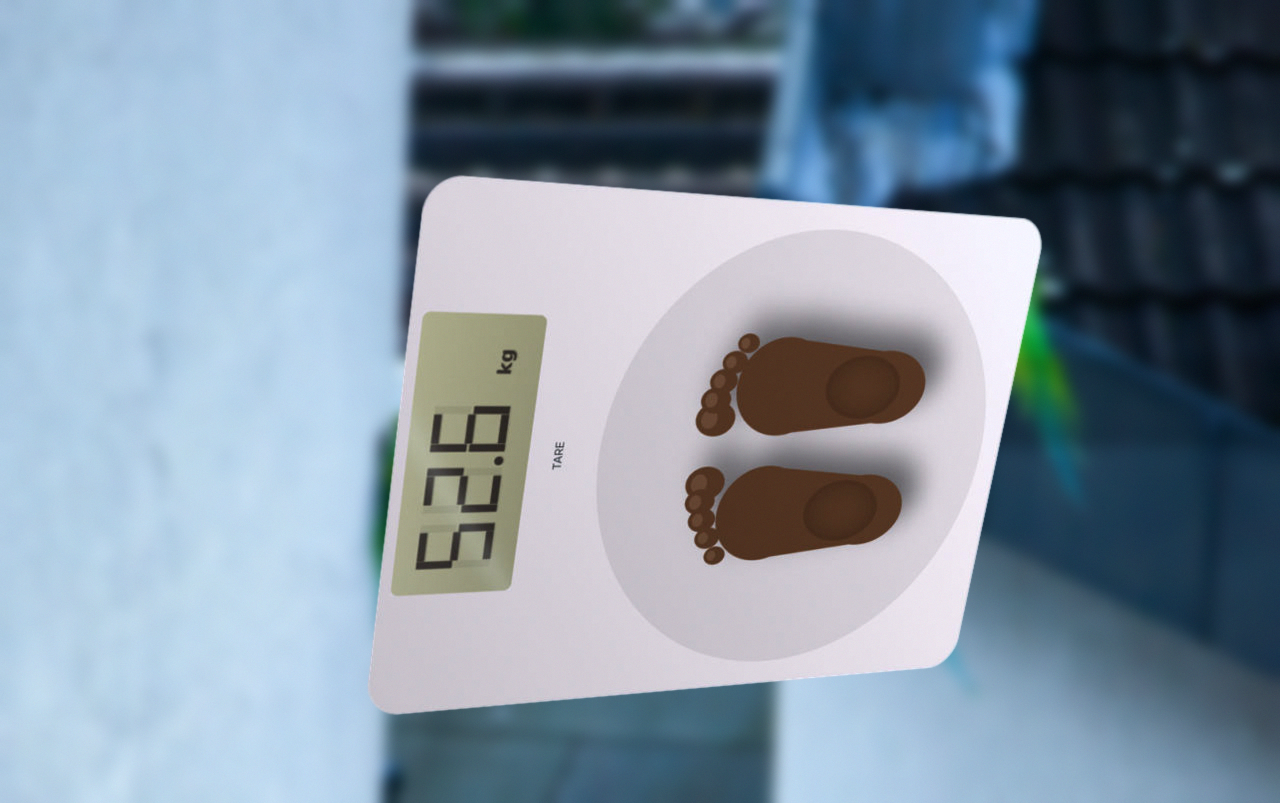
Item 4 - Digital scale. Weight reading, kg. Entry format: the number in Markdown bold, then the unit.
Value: **52.6** kg
